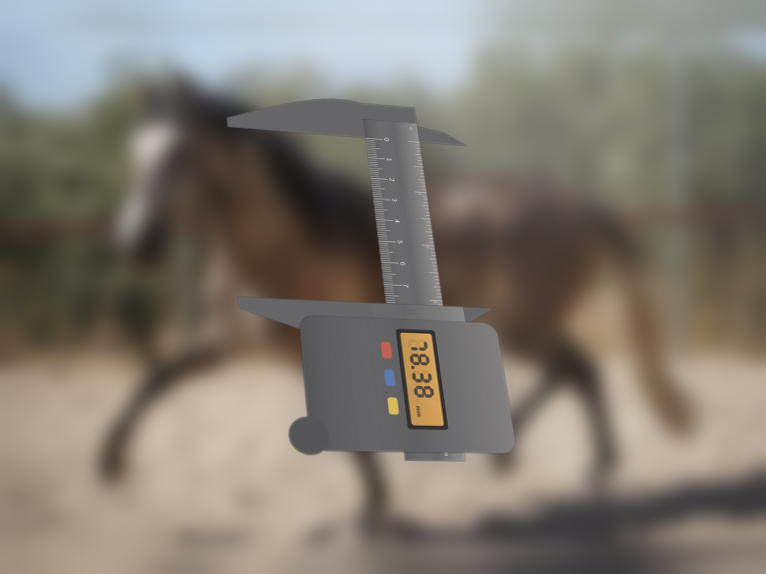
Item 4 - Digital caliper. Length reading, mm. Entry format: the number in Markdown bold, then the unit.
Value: **78.38** mm
